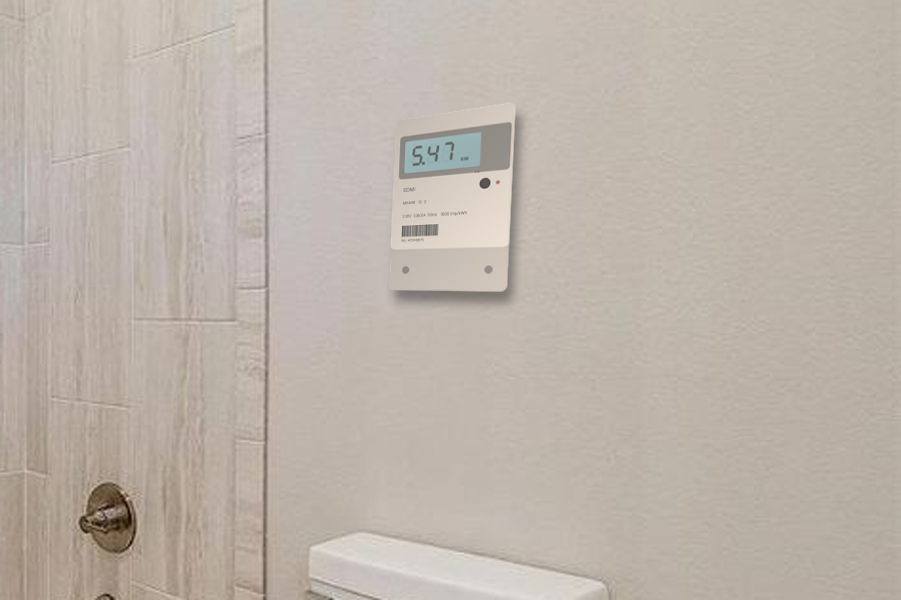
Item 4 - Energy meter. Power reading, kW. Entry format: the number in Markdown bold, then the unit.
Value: **5.47** kW
